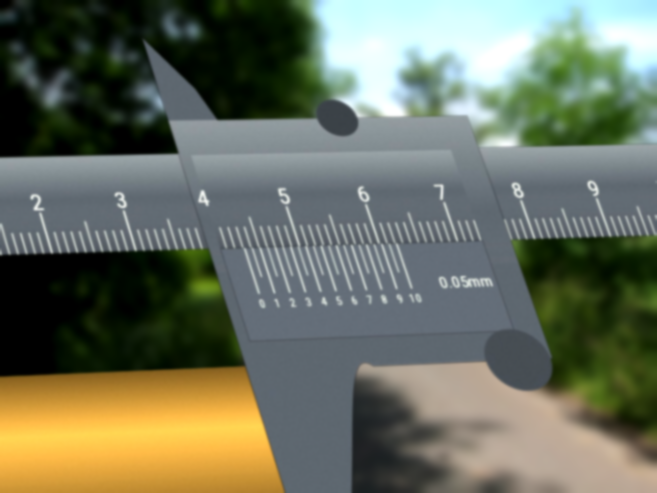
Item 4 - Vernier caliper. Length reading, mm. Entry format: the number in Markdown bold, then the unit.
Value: **43.2** mm
